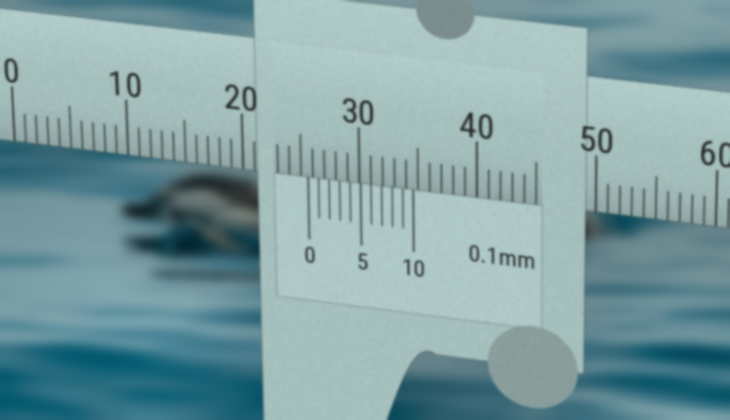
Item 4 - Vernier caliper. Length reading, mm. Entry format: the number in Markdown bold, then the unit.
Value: **25.6** mm
